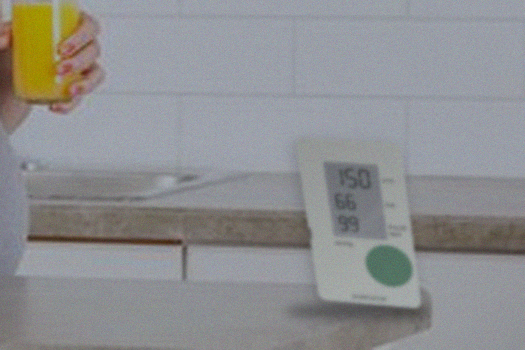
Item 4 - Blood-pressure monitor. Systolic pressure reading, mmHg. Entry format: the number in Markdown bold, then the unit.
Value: **150** mmHg
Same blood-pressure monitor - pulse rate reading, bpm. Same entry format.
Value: **99** bpm
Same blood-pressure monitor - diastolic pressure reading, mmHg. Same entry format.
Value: **66** mmHg
